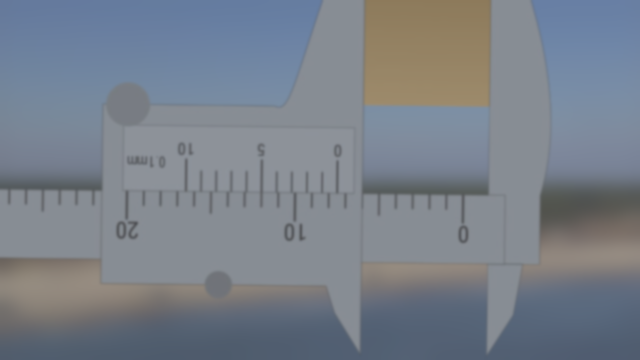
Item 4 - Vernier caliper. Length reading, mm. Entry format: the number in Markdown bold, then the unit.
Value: **7.5** mm
